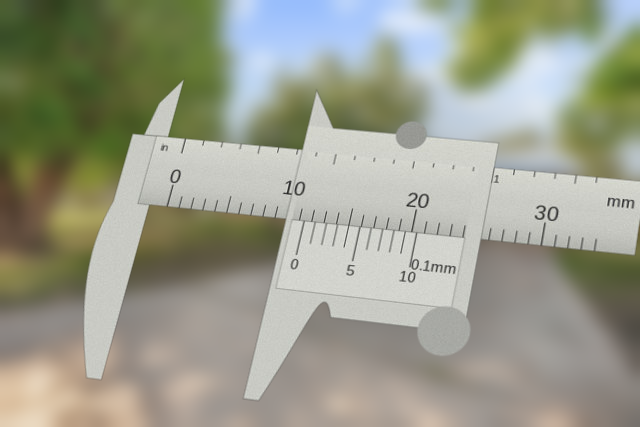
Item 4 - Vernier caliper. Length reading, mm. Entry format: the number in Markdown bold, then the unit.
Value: **11.4** mm
